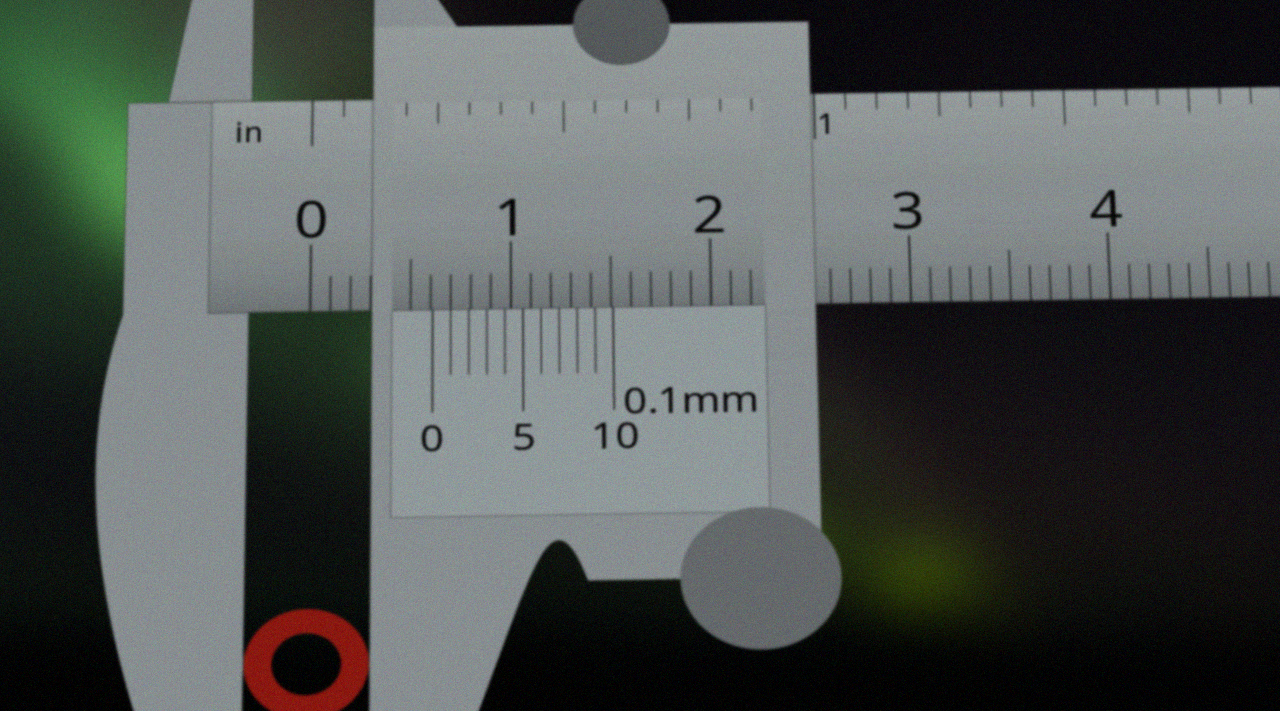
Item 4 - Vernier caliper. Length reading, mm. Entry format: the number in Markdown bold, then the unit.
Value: **6.1** mm
